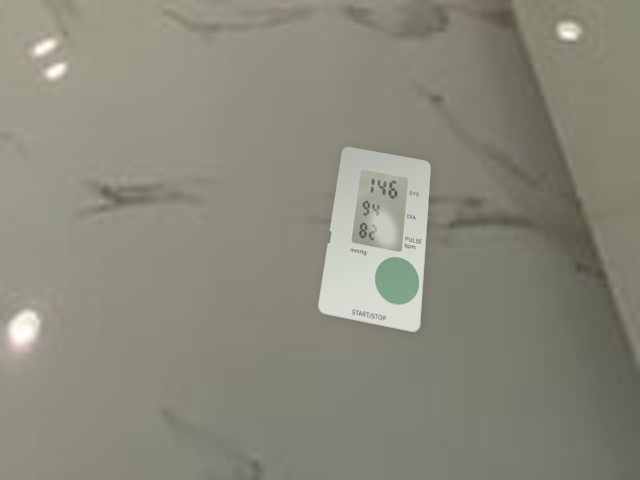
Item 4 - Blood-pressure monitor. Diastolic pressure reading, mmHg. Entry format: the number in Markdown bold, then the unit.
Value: **94** mmHg
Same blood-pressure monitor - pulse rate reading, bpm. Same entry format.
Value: **82** bpm
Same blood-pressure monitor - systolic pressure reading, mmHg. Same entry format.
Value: **146** mmHg
